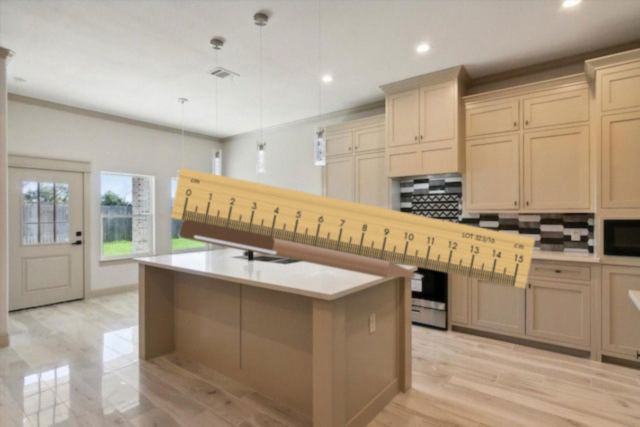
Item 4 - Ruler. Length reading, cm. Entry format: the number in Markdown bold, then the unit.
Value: **11** cm
